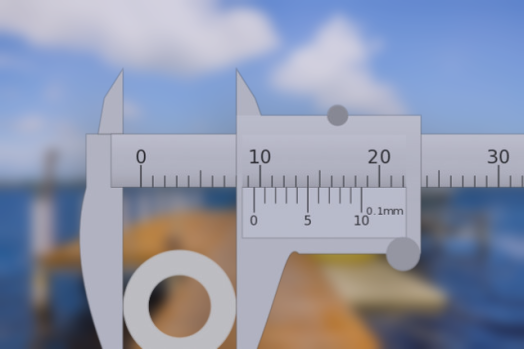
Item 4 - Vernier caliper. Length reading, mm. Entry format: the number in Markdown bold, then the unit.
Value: **9.5** mm
